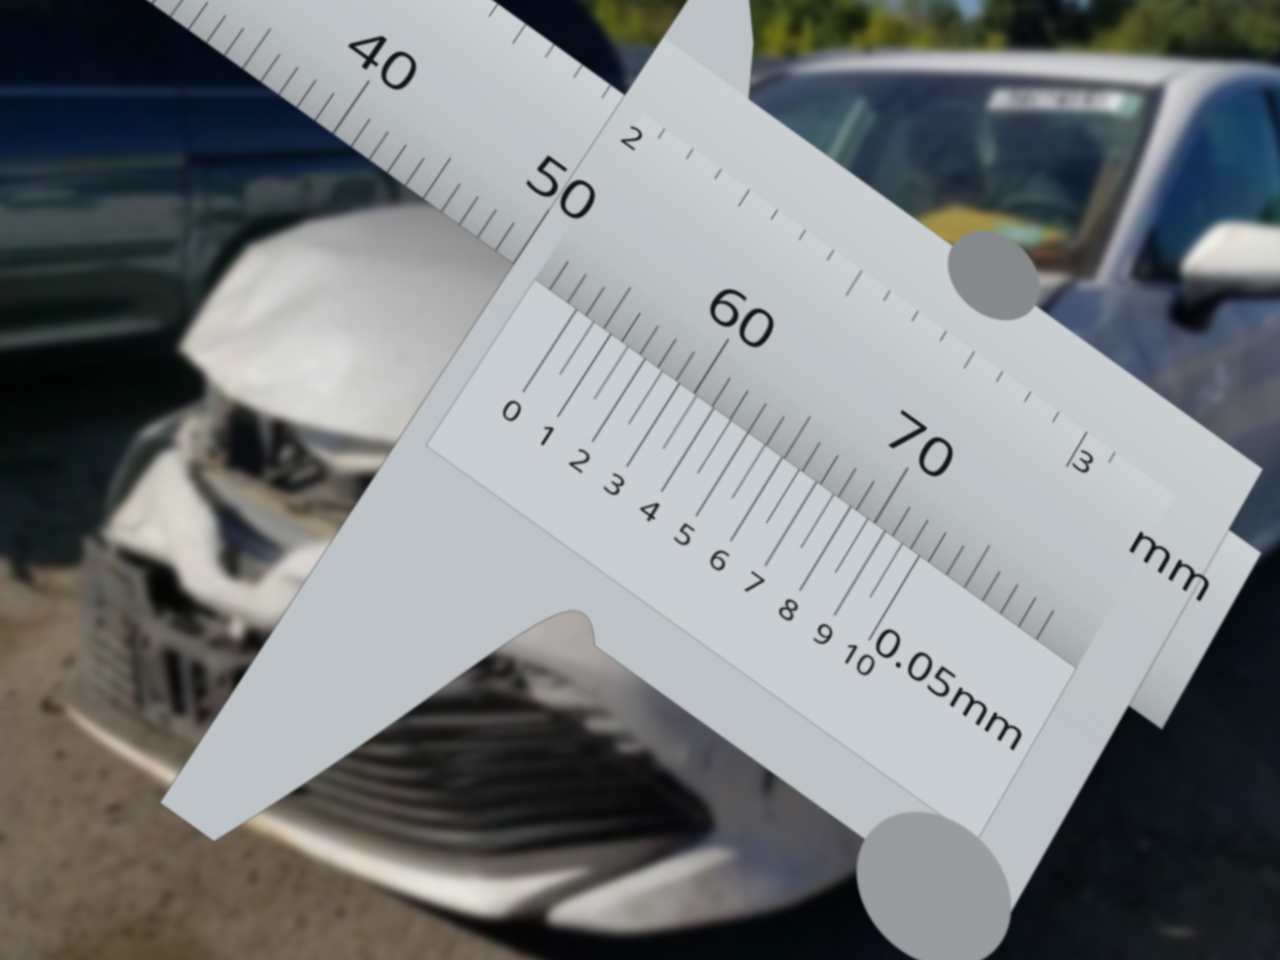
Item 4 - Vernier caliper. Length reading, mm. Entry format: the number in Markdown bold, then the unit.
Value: **53.5** mm
